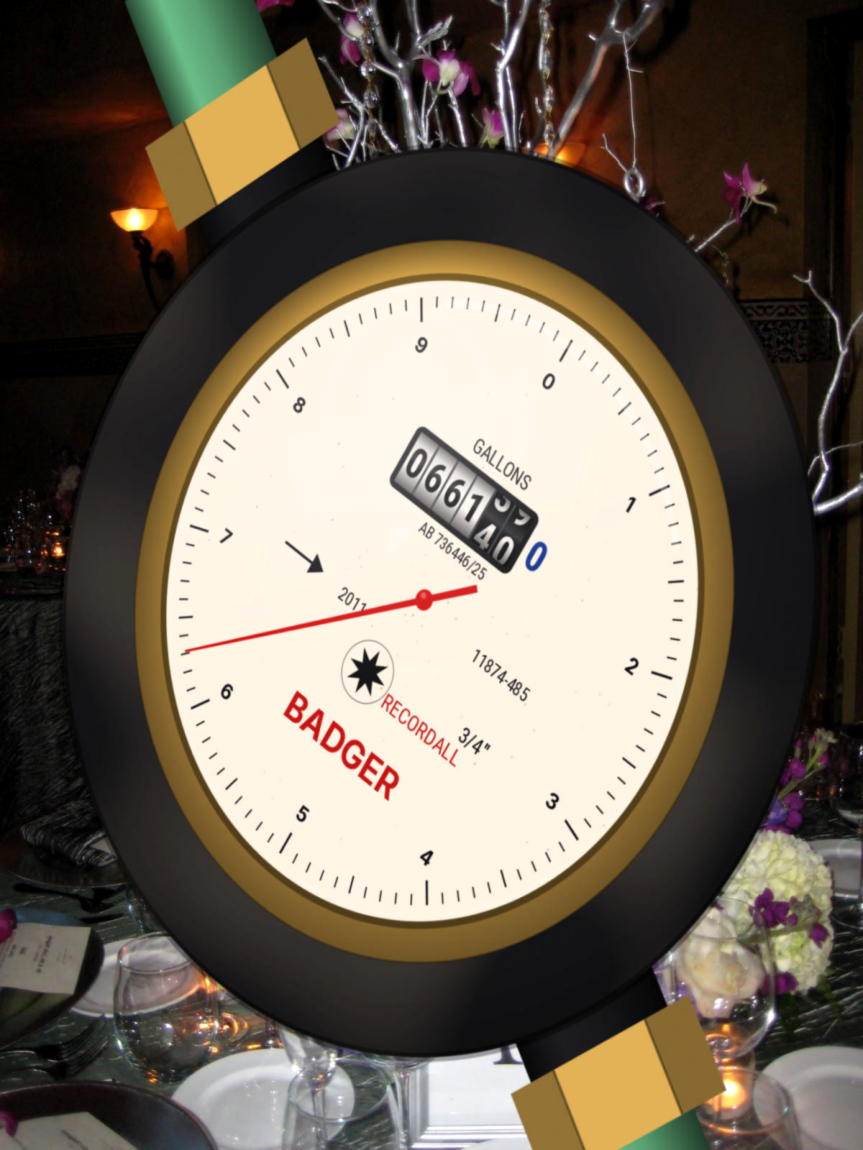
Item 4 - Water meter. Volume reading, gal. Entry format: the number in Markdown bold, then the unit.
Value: **661396.3** gal
